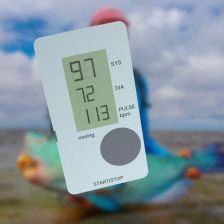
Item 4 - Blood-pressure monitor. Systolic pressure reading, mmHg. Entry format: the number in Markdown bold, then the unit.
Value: **97** mmHg
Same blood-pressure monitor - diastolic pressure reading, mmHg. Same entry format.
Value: **72** mmHg
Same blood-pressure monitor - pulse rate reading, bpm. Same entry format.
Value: **113** bpm
